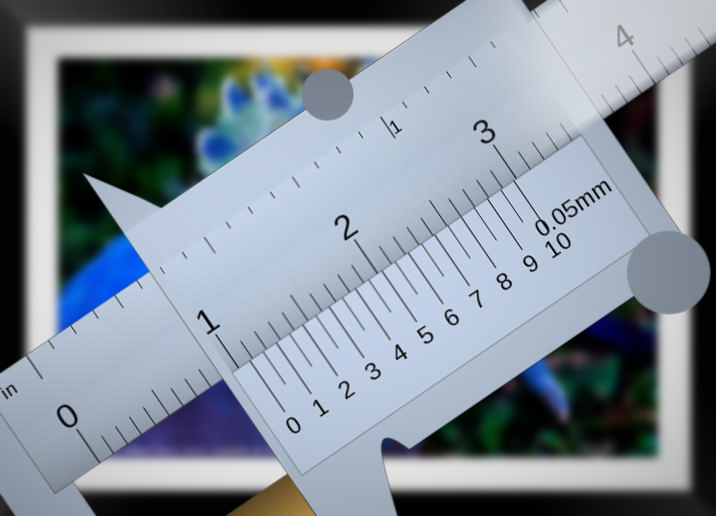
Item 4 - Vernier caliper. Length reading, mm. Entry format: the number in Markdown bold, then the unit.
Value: **10.8** mm
